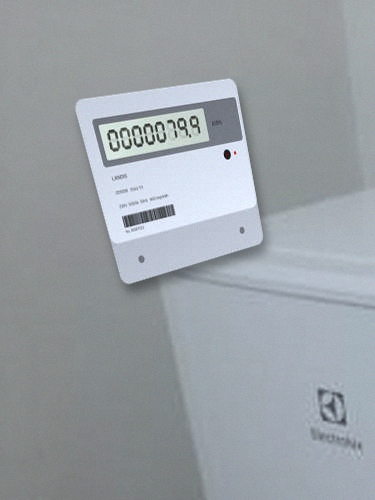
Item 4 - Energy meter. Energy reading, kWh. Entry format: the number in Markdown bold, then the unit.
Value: **79.9** kWh
